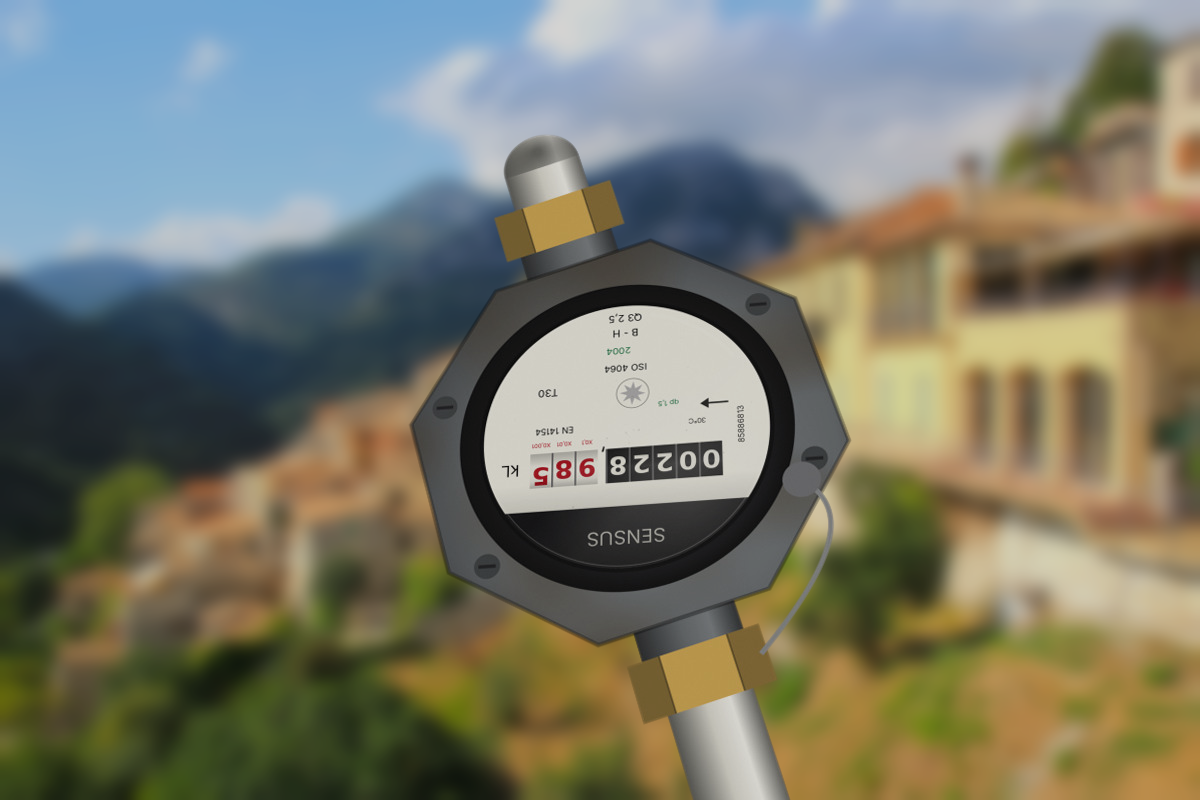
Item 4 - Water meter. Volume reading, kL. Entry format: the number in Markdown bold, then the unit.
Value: **228.985** kL
